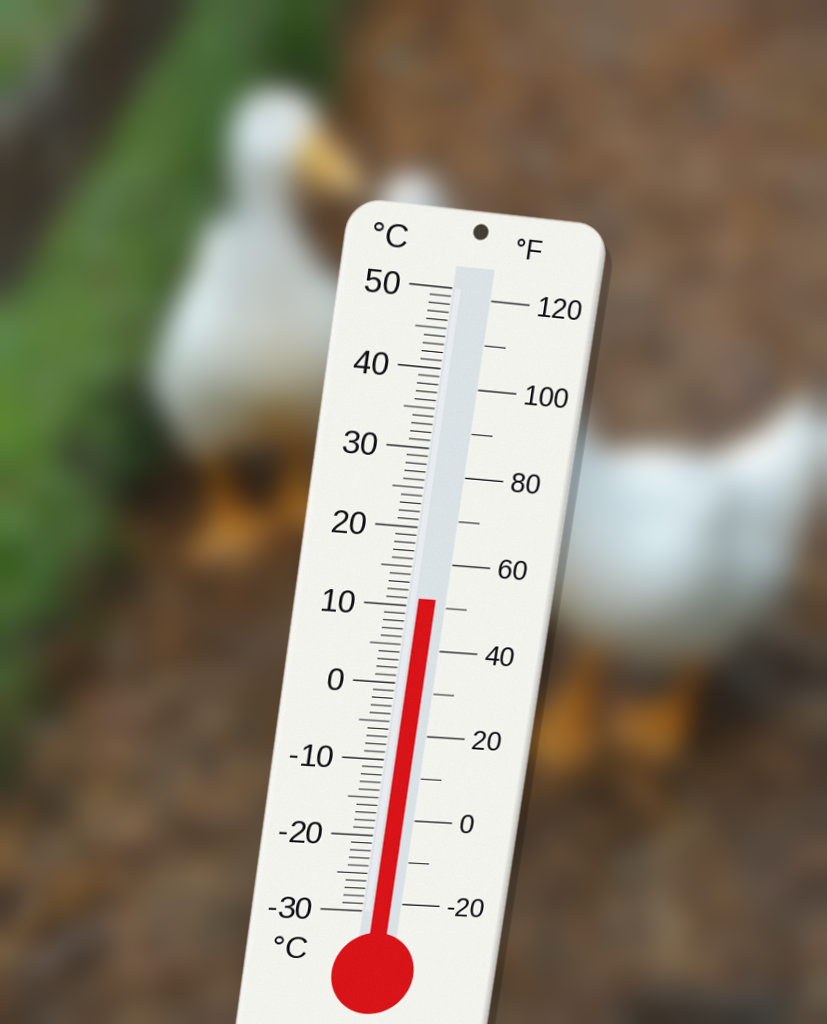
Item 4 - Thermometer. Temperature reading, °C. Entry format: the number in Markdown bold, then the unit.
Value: **11** °C
